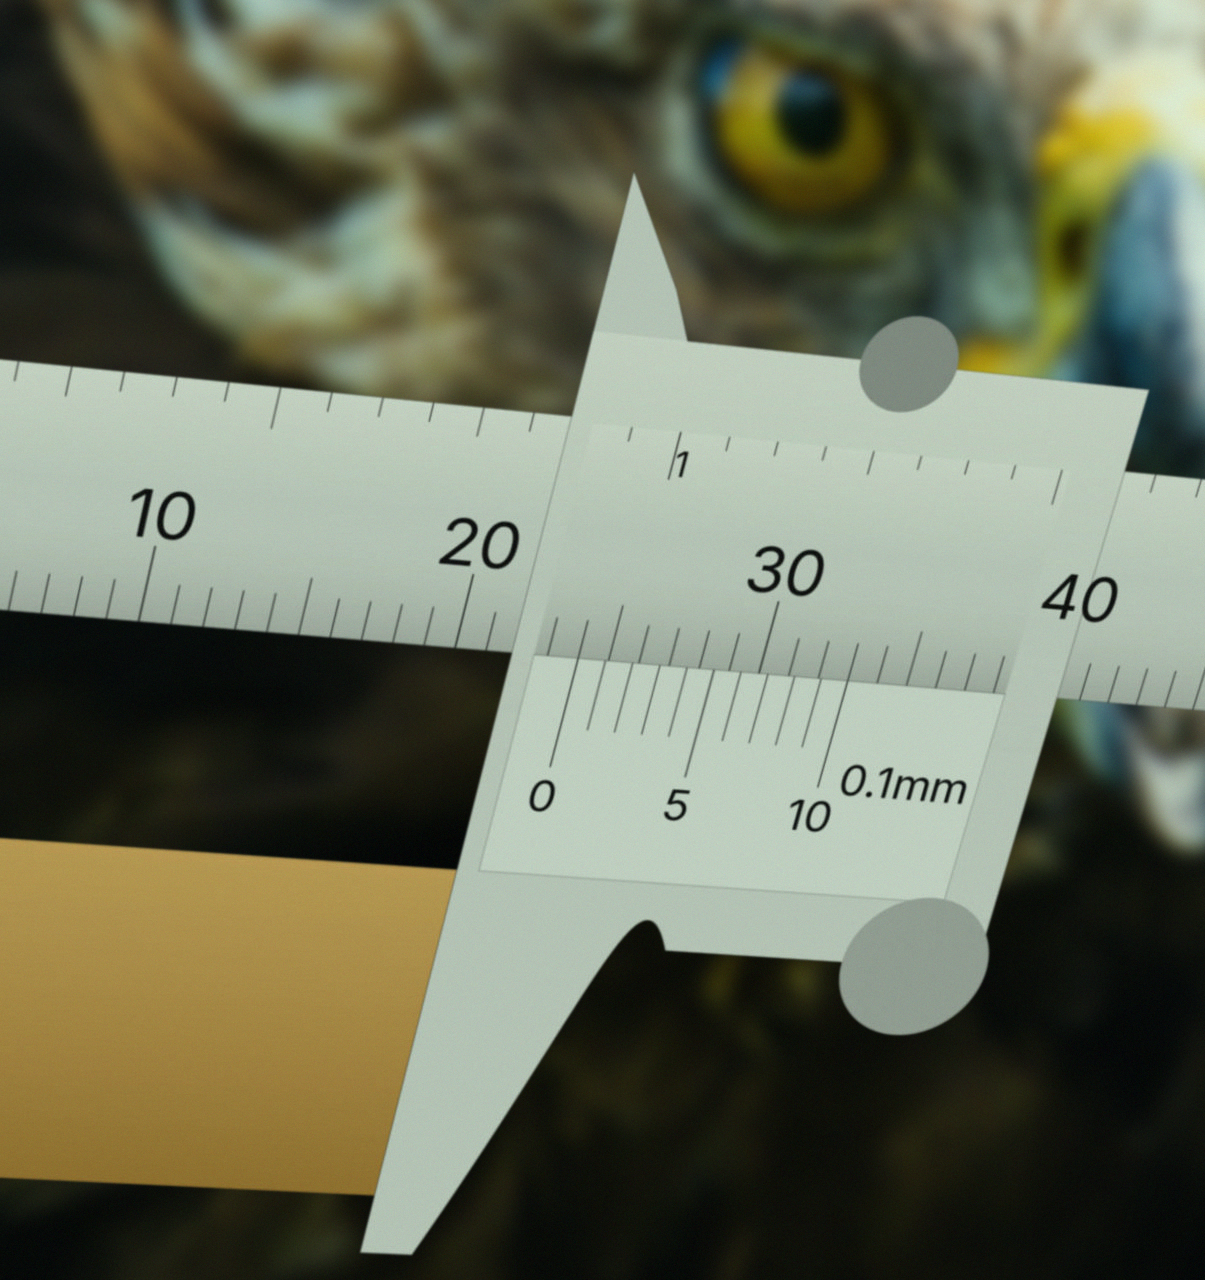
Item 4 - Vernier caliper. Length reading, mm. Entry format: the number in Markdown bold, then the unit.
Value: **24.0** mm
